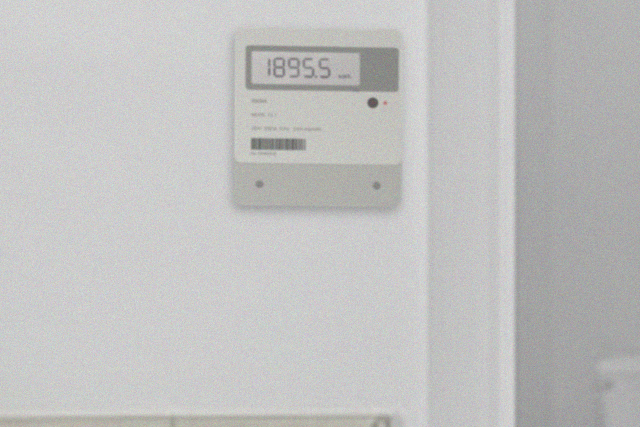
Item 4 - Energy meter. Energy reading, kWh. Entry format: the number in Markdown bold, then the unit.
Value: **1895.5** kWh
